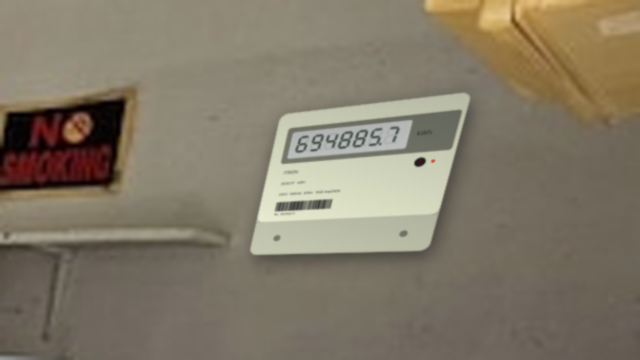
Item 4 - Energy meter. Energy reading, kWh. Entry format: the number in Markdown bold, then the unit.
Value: **694885.7** kWh
